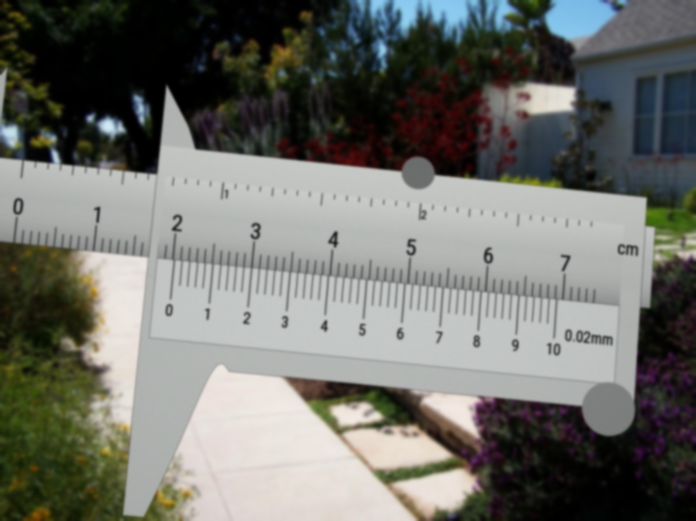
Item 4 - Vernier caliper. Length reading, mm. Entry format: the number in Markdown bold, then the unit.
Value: **20.2** mm
